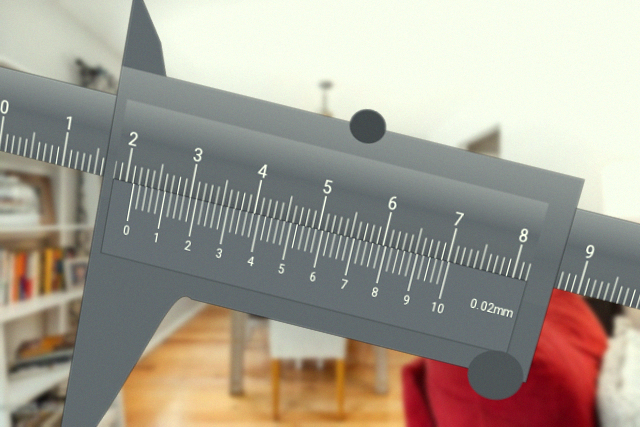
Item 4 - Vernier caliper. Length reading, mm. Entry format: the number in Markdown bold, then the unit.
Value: **21.2** mm
